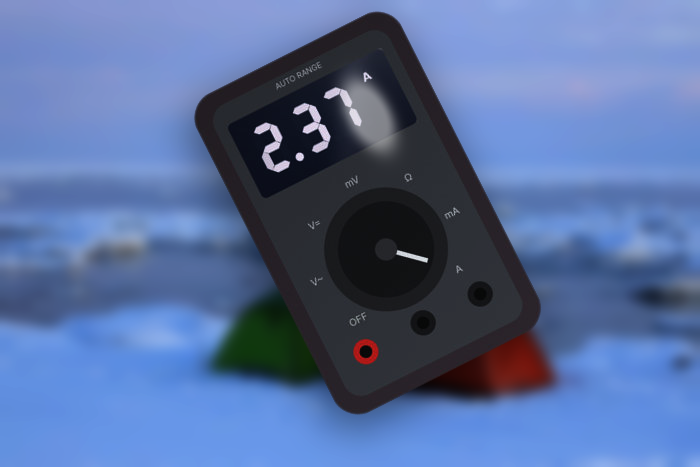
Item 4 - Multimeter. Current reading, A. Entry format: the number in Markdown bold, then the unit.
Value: **2.37** A
